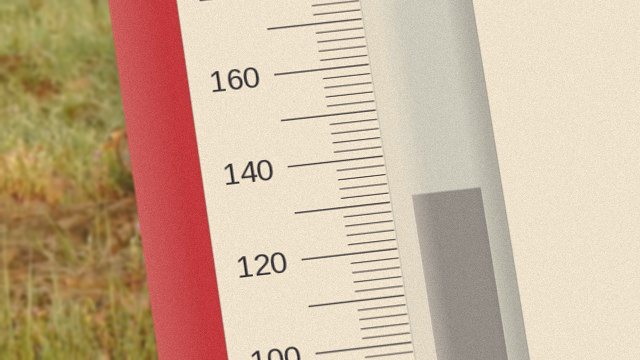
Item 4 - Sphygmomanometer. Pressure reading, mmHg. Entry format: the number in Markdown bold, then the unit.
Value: **131** mmHg
